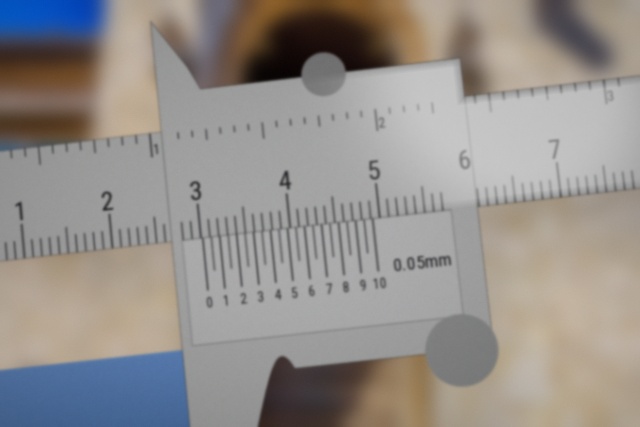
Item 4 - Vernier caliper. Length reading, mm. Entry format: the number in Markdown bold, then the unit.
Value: **30.2** mm
